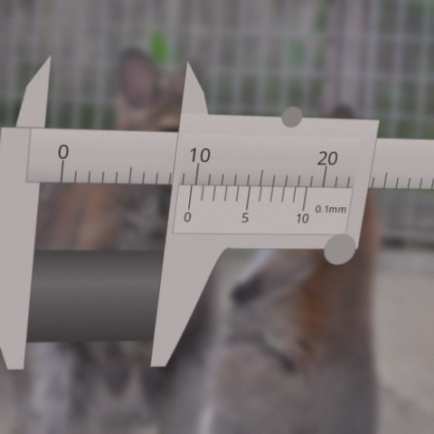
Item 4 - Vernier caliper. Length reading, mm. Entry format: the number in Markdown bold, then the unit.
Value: **9.7** mm
